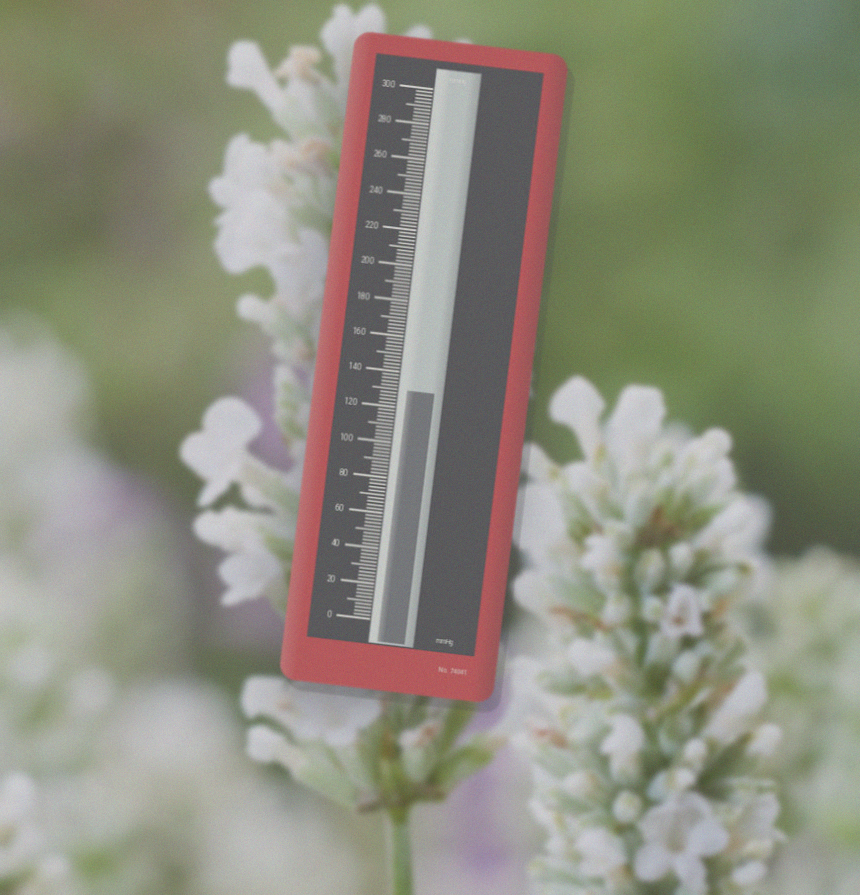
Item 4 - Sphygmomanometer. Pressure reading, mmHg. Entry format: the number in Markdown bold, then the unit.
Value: **130** mmHg
